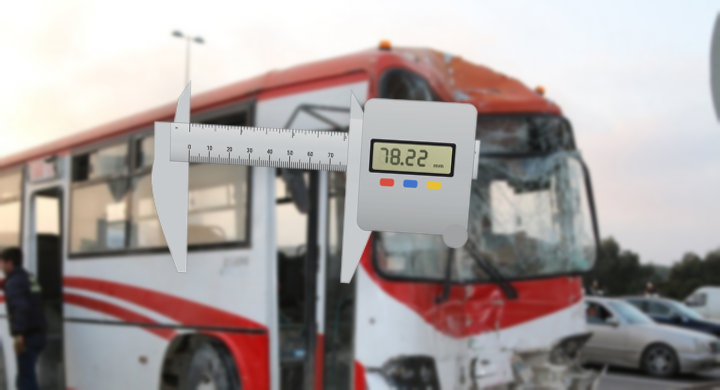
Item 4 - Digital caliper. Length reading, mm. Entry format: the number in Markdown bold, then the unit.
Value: **78.22** mm
